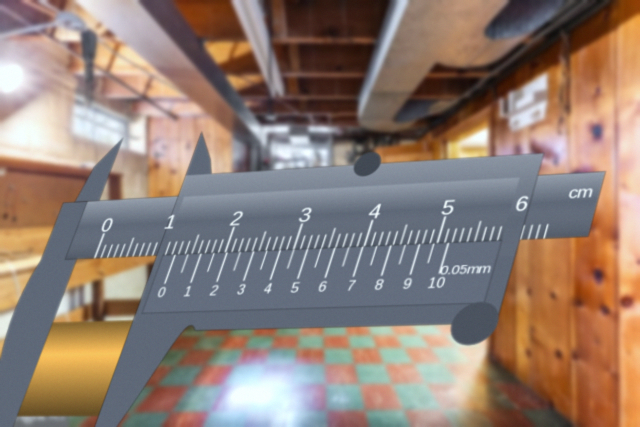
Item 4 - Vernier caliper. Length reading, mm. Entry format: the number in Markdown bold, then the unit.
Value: **12.5** mm
